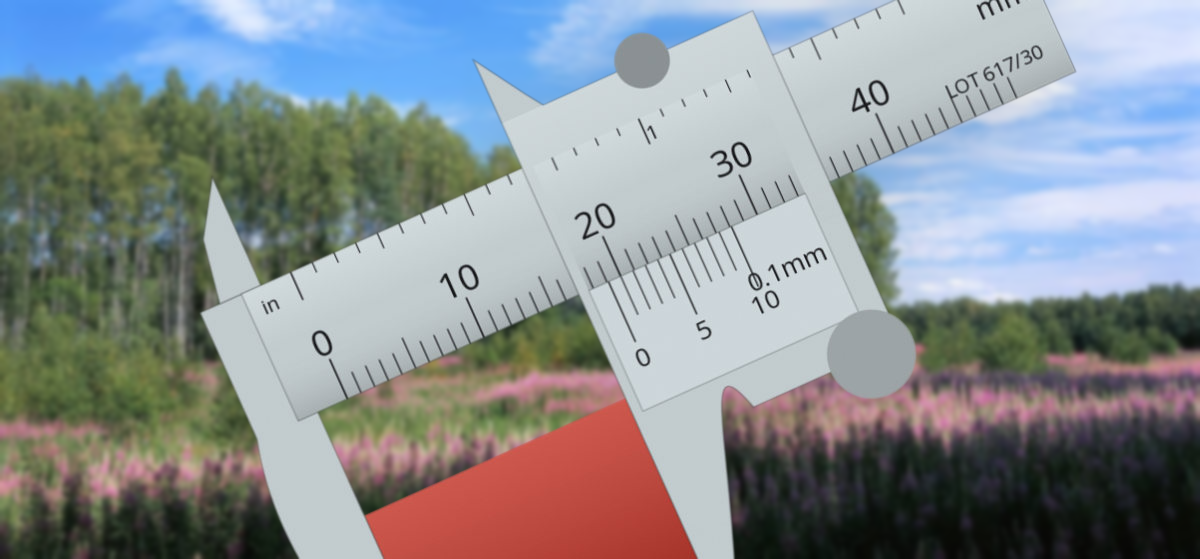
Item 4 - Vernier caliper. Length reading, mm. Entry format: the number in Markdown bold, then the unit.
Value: **19.1** mm
